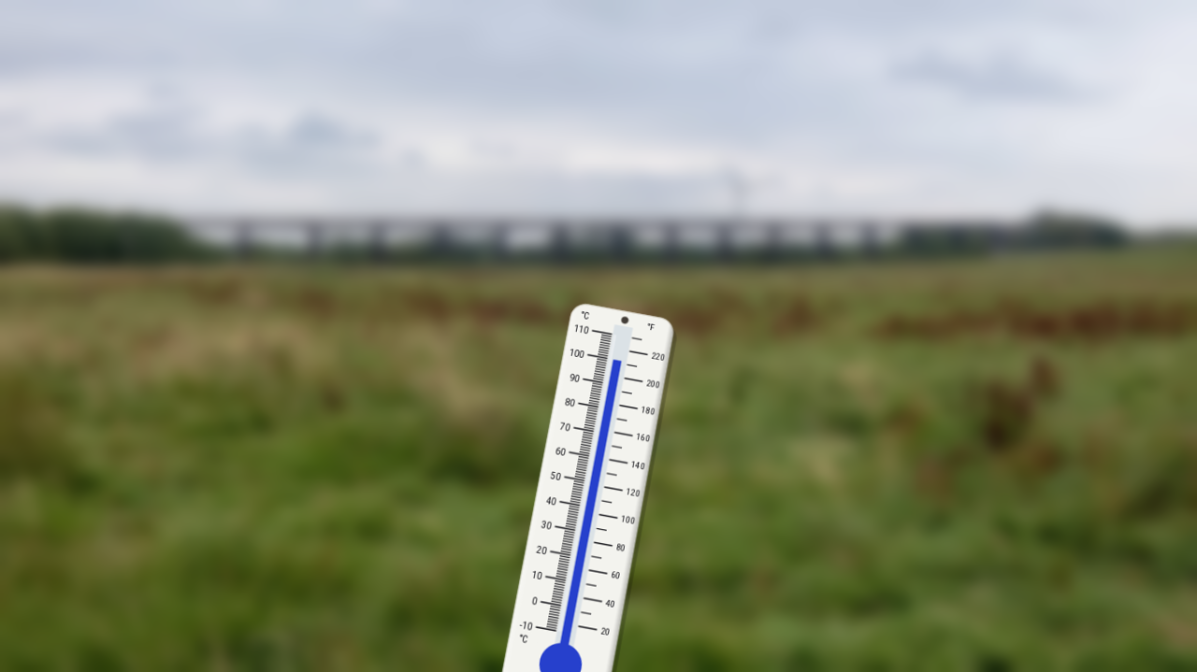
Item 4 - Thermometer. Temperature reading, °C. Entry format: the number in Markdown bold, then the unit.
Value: **100** °C
